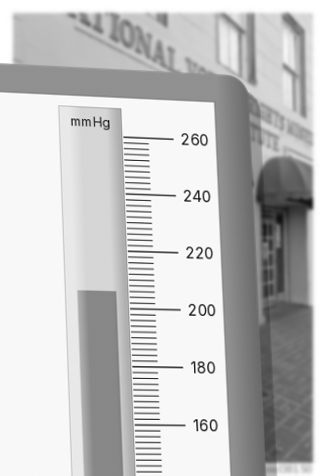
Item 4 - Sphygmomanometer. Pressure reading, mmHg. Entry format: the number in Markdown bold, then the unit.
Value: **206** mmHg
